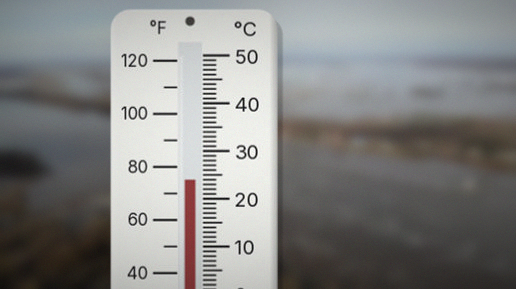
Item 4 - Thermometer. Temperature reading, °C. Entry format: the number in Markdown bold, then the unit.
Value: **24** °C
